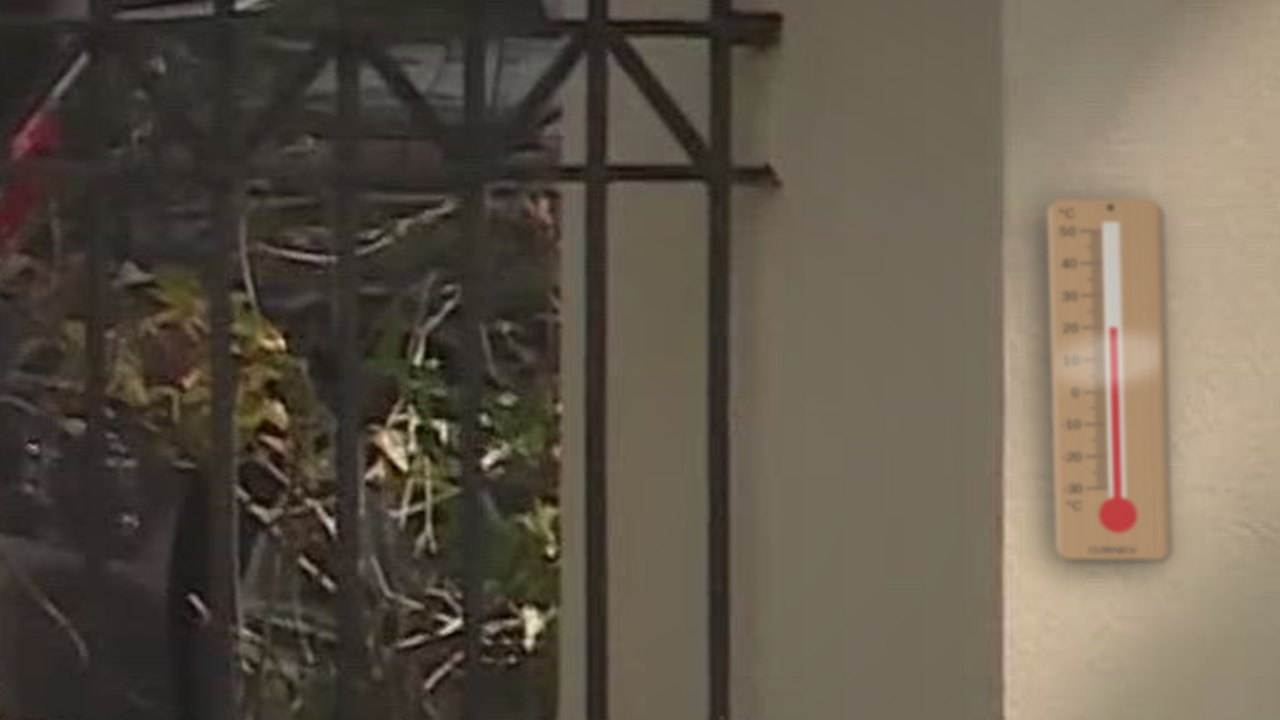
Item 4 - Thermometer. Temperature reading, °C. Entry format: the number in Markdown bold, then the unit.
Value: **20** °C
